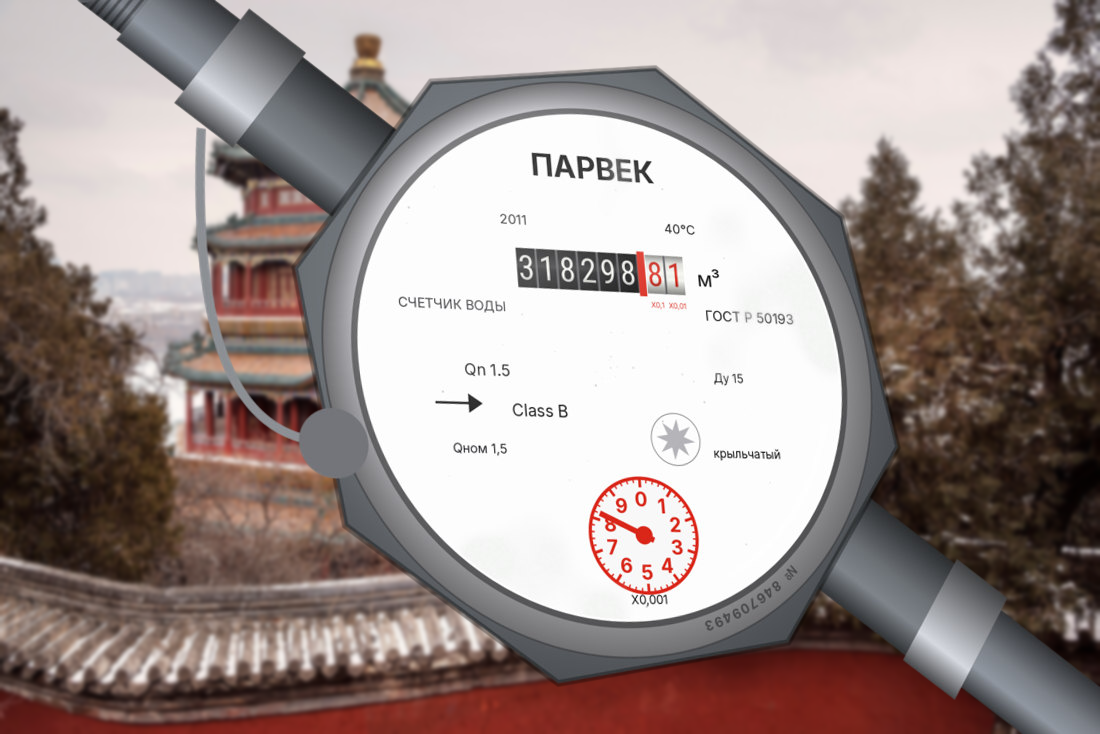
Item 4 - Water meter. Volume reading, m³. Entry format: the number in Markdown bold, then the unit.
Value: **318298.818** m³
